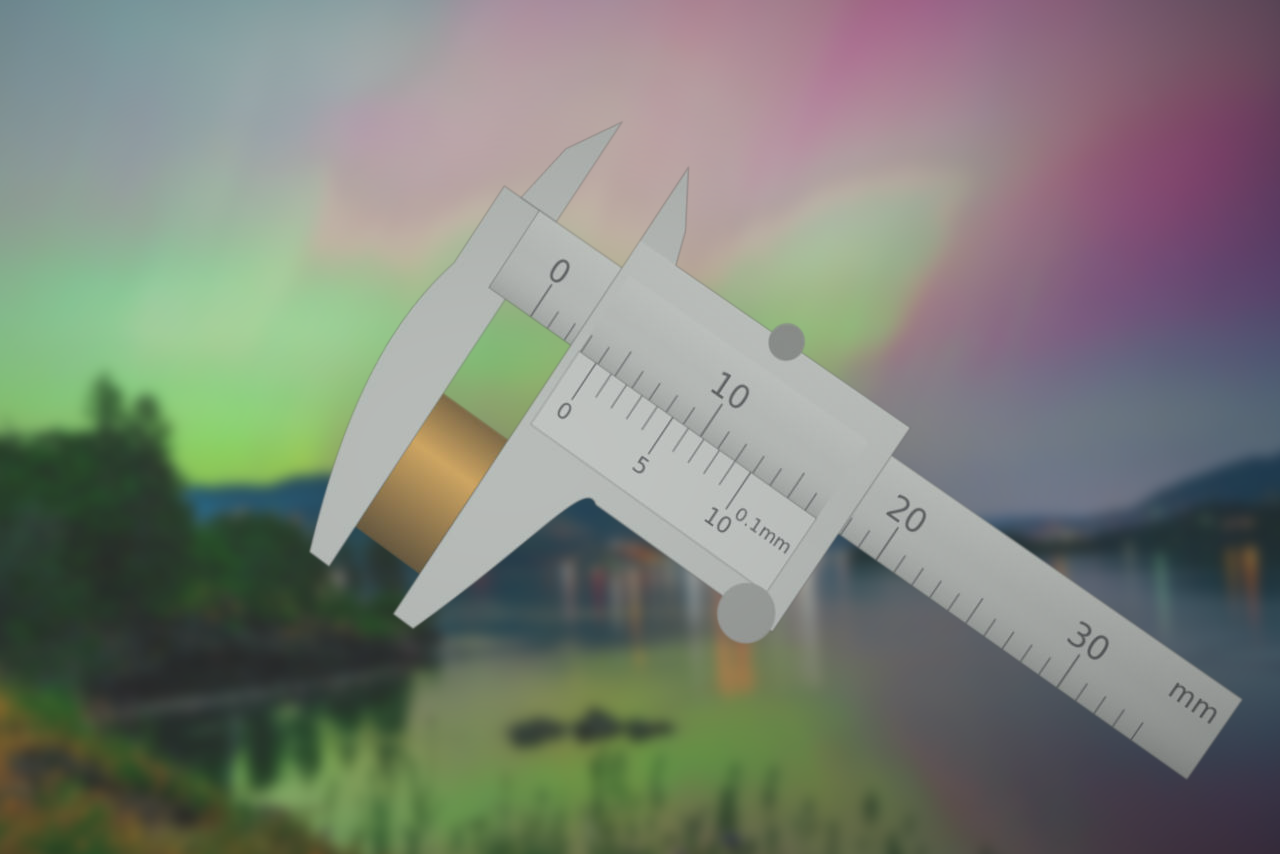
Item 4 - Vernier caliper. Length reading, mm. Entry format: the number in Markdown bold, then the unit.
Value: **3.9** mm
